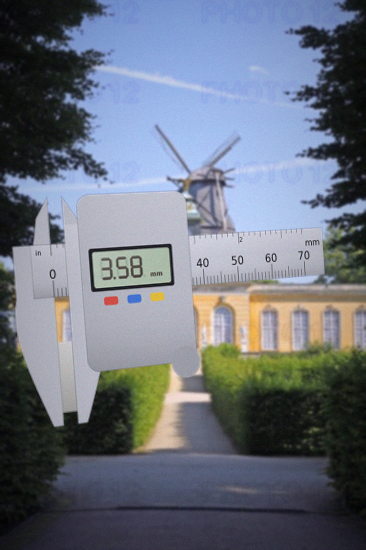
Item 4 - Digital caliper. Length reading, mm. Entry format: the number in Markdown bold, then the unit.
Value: **3.58** mm
